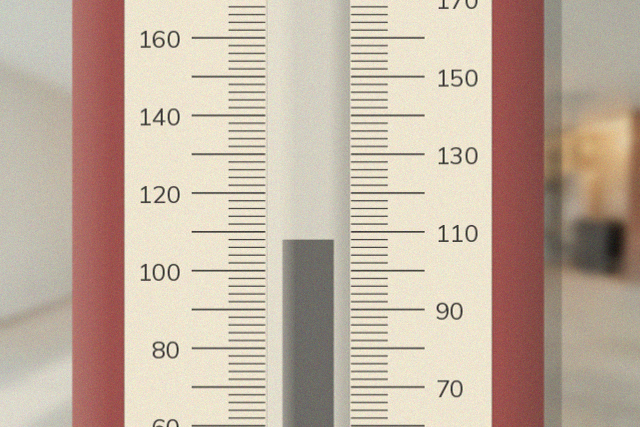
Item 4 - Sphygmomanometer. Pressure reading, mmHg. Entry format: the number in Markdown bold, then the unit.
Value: **108** mmHg
